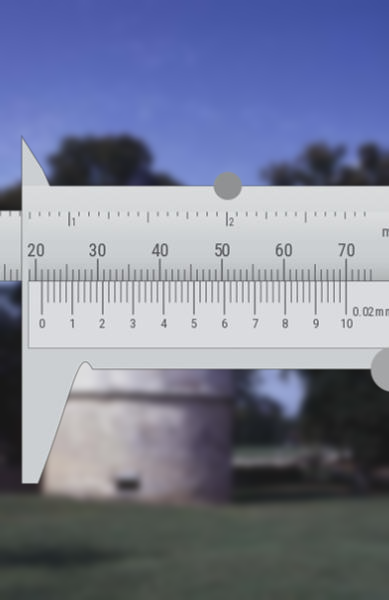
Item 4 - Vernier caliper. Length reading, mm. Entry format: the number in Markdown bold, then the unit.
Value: **21.0** mm
